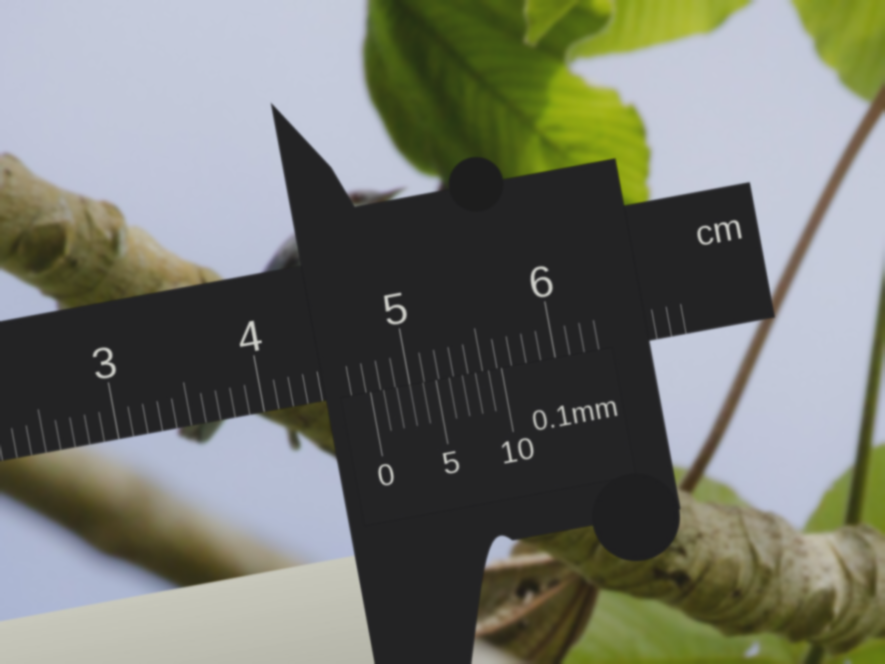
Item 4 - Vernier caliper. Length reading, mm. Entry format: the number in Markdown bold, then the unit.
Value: **47.3** mm
